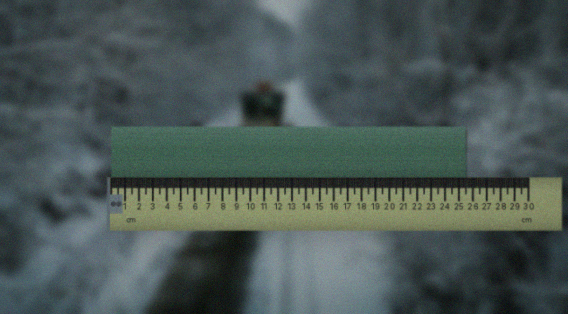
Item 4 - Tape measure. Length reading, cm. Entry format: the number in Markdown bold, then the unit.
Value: **25.5** cm
